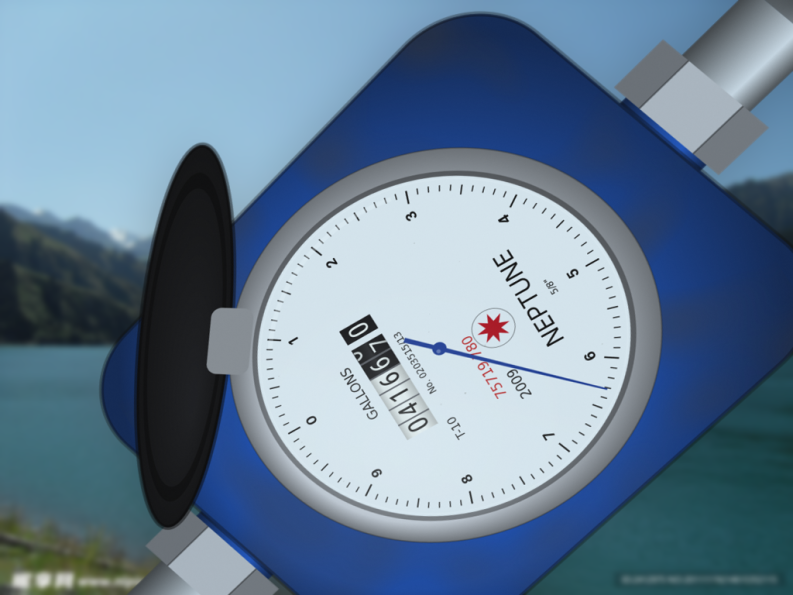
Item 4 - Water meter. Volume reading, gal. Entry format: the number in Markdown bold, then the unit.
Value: **416666.3** gal
